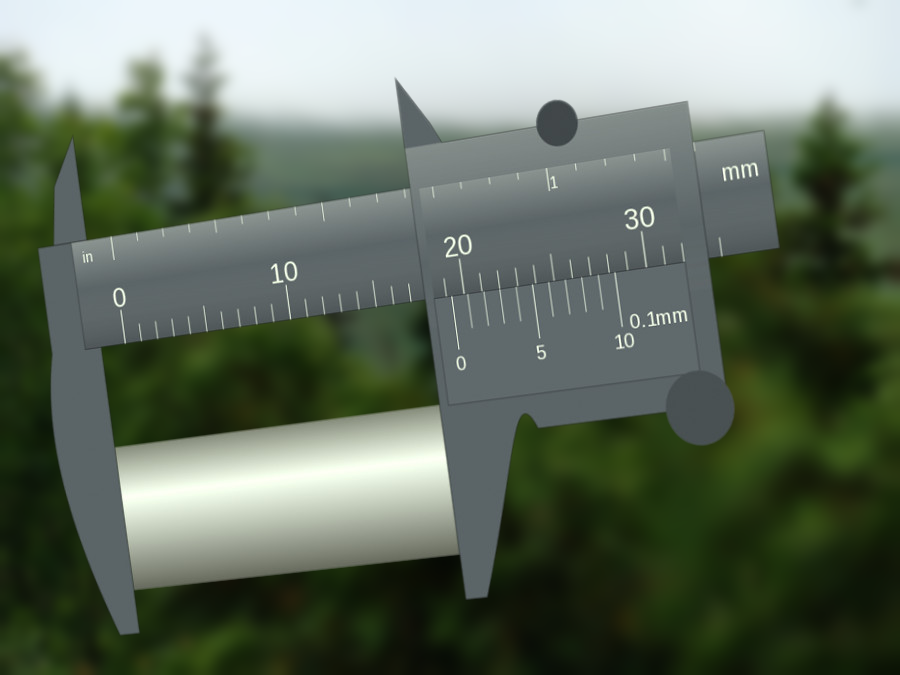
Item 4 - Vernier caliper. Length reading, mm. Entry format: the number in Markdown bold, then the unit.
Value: **19.3** mm
